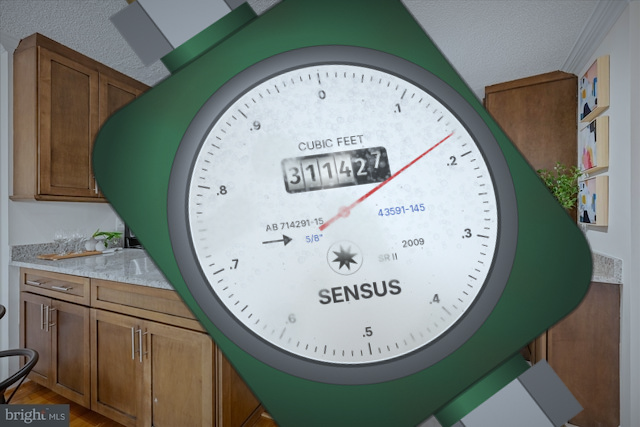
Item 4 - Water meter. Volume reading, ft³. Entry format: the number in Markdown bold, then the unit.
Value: **311427.17** ft³
